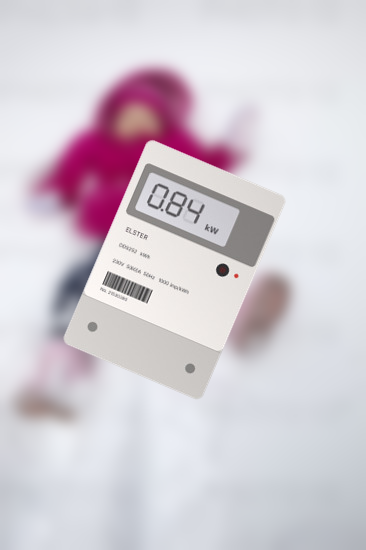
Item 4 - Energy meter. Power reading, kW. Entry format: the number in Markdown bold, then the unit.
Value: **0.84** kW
